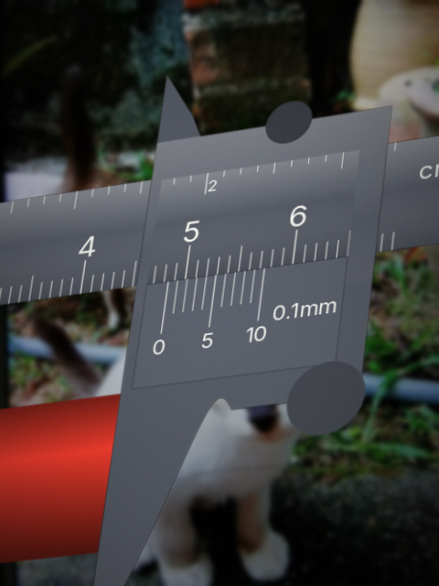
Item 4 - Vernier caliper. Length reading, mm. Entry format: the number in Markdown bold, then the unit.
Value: **48.4** mm
